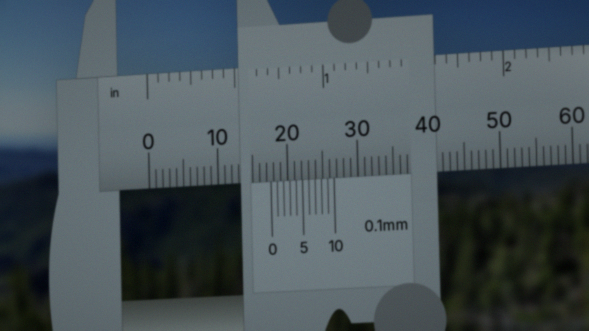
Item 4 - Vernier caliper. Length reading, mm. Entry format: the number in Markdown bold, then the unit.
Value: **17.6** mm
